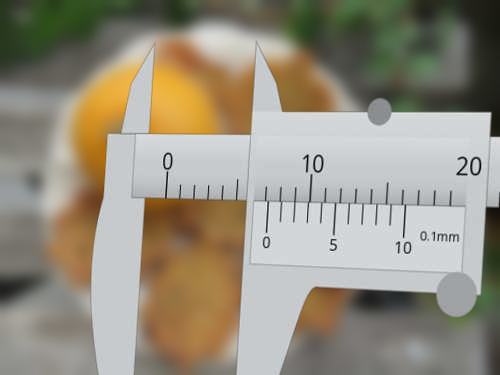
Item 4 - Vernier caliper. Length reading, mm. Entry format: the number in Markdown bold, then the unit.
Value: **7.2** mm
